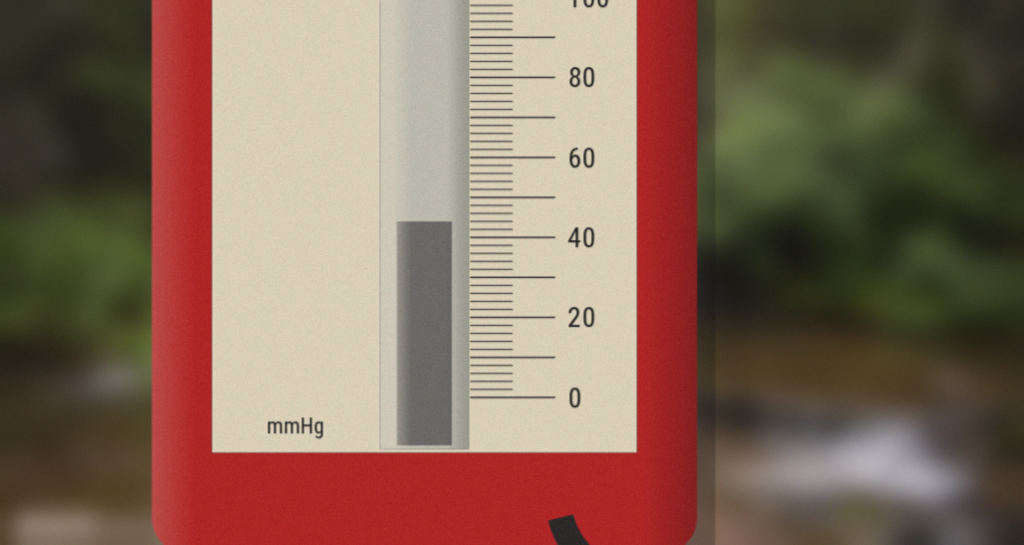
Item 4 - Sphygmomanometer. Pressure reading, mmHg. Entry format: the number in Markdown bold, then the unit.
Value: **44** mmHg
